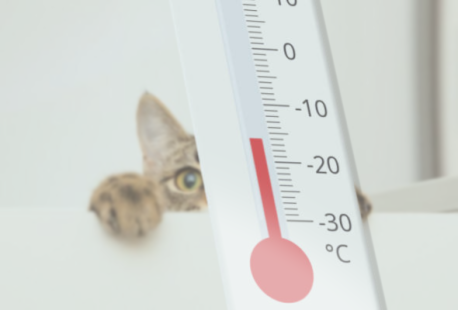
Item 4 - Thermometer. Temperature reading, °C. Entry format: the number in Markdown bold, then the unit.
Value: **-16** °C
